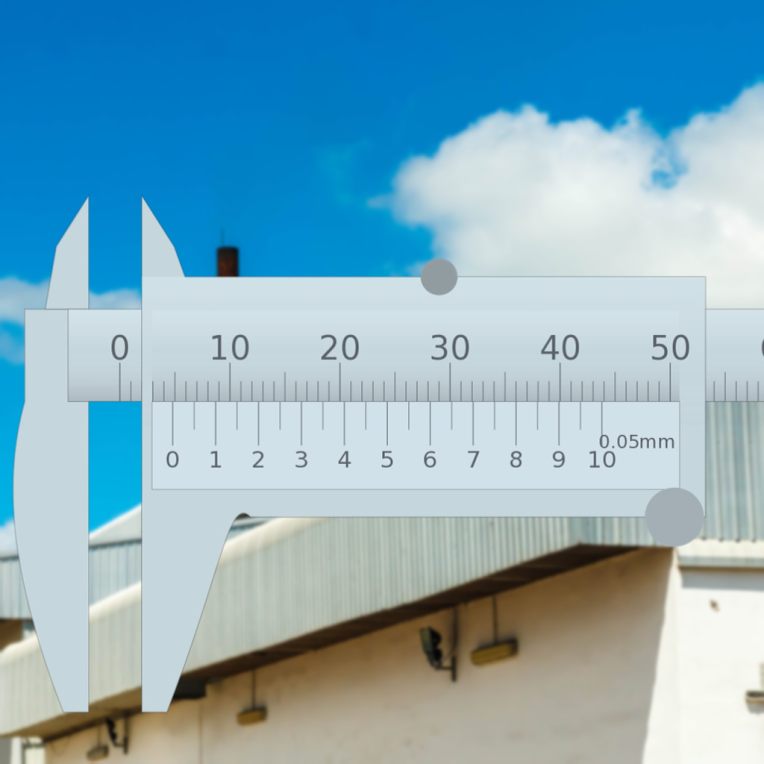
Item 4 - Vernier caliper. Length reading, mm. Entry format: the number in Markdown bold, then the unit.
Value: **4.8** mm
